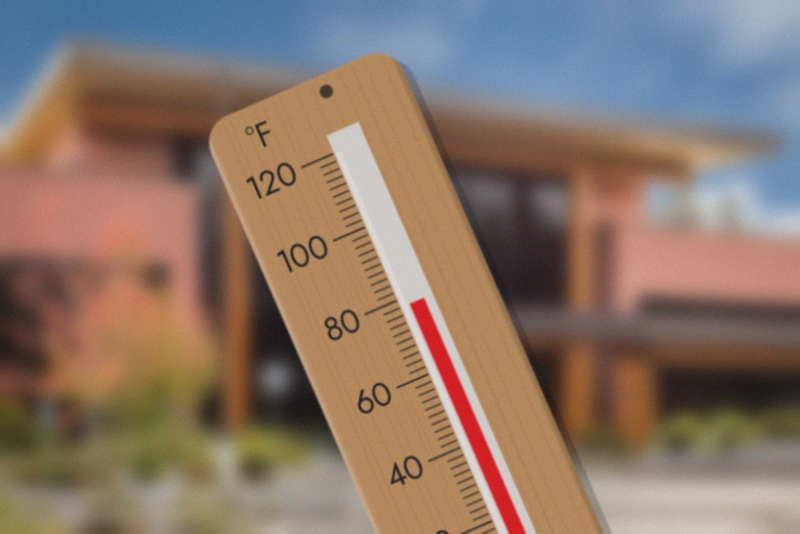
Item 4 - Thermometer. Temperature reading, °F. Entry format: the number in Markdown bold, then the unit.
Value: **78** °F
